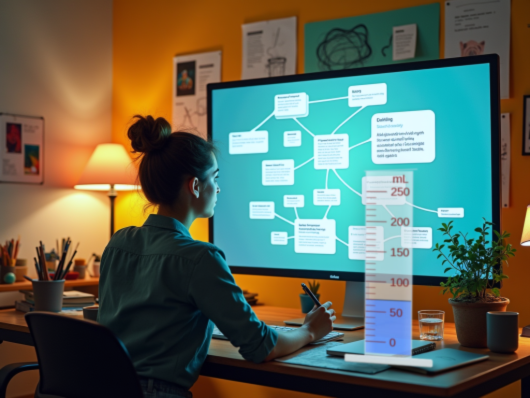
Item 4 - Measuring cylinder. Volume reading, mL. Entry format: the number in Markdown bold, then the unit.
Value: **70** mL
